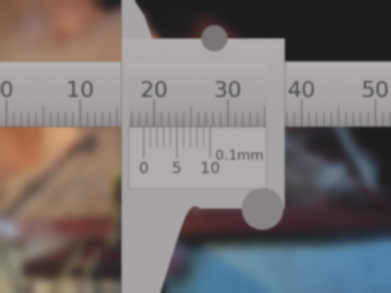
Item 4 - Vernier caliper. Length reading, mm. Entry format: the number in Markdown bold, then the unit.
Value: **18.6** mm
